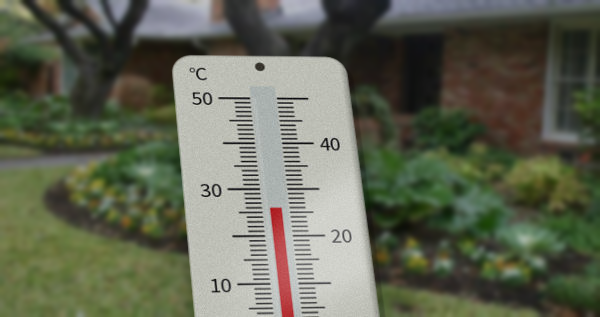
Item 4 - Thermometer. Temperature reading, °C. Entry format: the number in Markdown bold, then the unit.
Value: **26** °C
